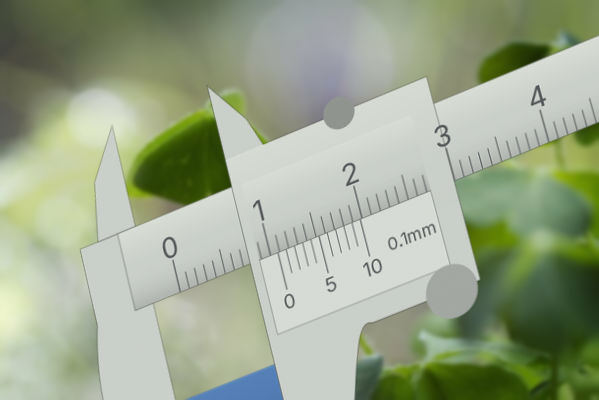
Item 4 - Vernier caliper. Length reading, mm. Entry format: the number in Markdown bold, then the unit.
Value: **10.8** mm
